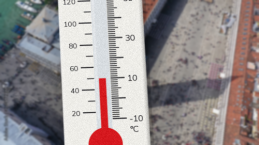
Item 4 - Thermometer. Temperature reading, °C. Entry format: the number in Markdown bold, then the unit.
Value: **10** °C
